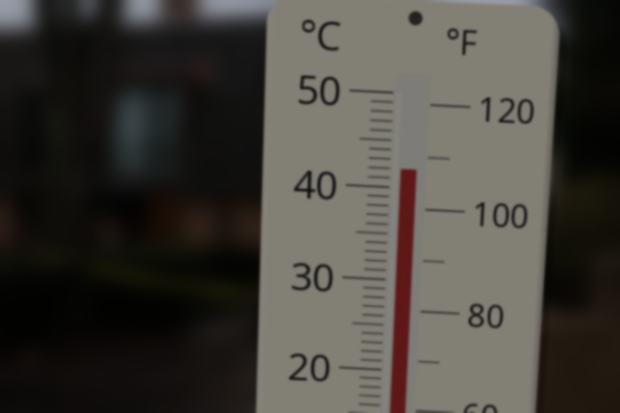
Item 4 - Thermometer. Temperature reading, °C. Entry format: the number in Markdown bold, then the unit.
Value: **42** °C
